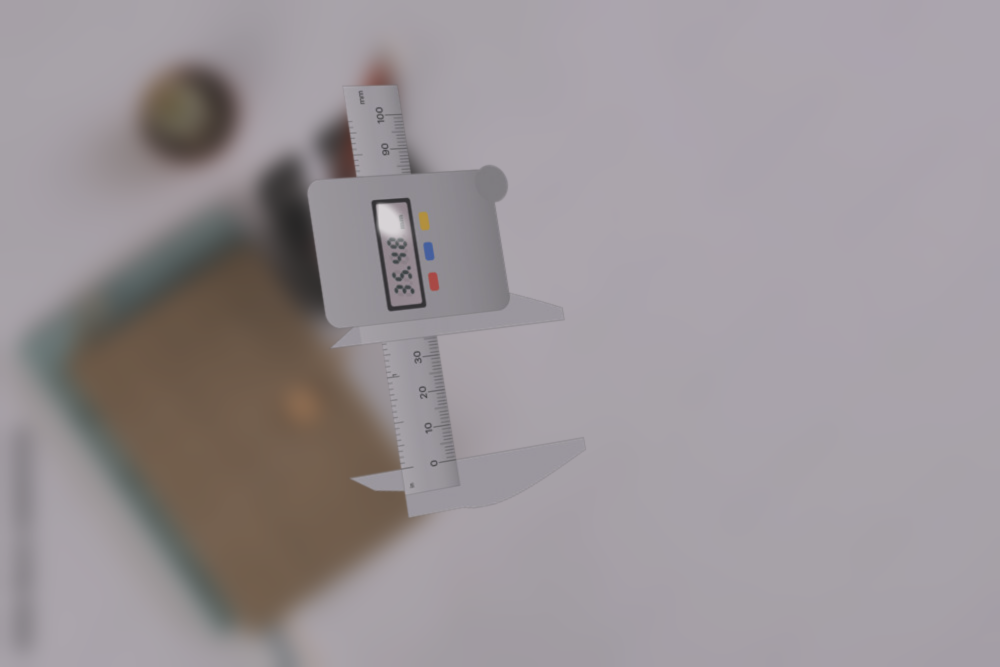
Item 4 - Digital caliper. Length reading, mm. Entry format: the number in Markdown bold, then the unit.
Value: **35.48** mm
